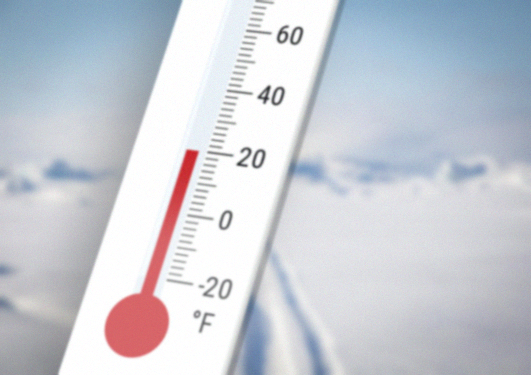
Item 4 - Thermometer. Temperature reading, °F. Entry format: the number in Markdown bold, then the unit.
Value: **20** °F
